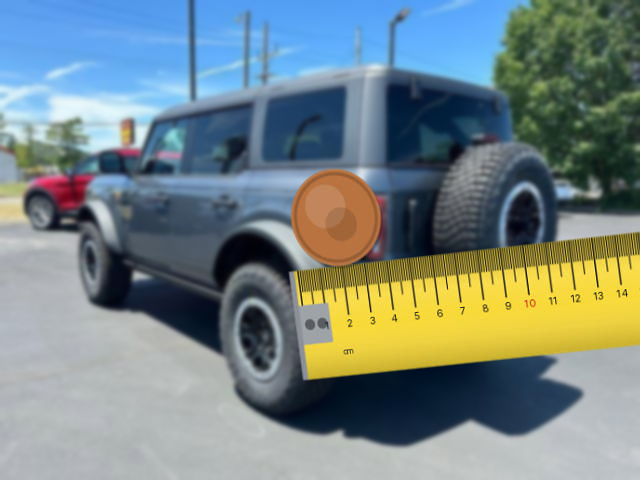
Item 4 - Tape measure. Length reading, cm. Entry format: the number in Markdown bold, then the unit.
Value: **4** cm
